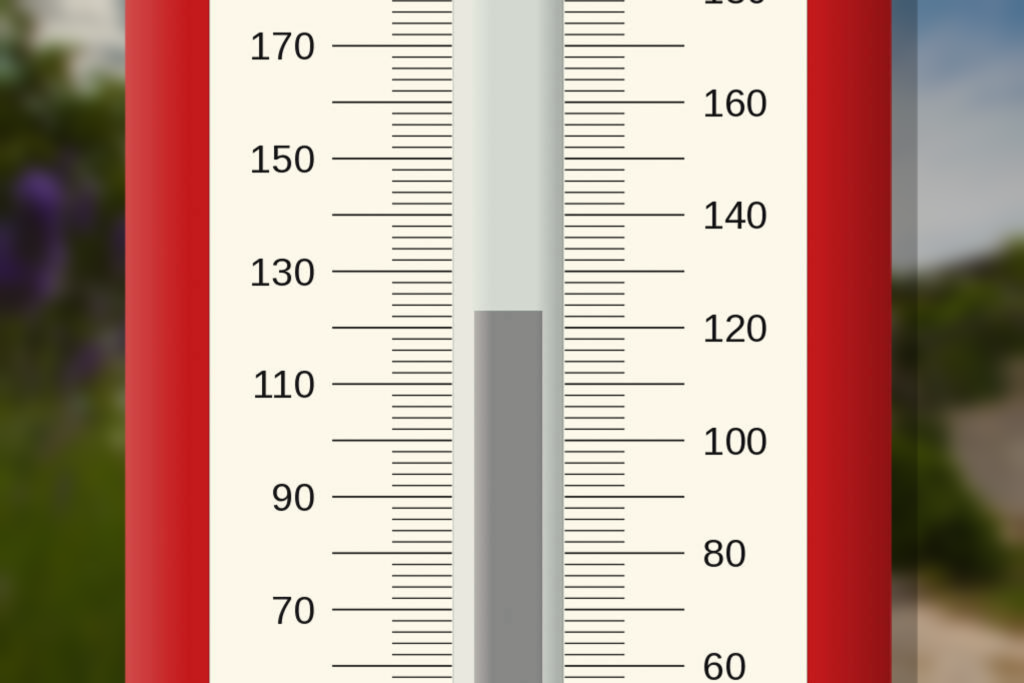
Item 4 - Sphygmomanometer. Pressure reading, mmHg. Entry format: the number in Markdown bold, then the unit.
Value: **123** mmHg
